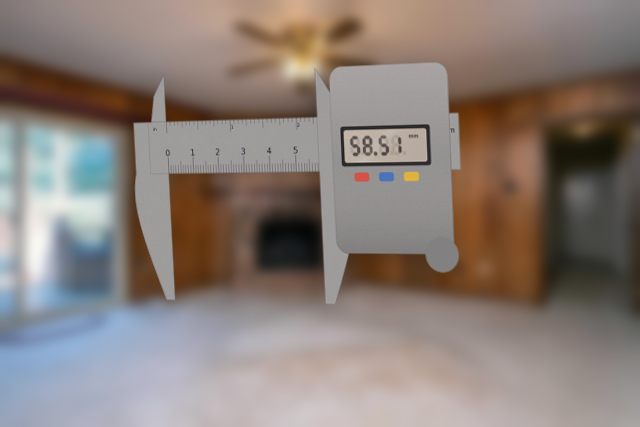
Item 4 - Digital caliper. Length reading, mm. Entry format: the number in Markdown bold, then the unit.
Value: **58.51** mm
